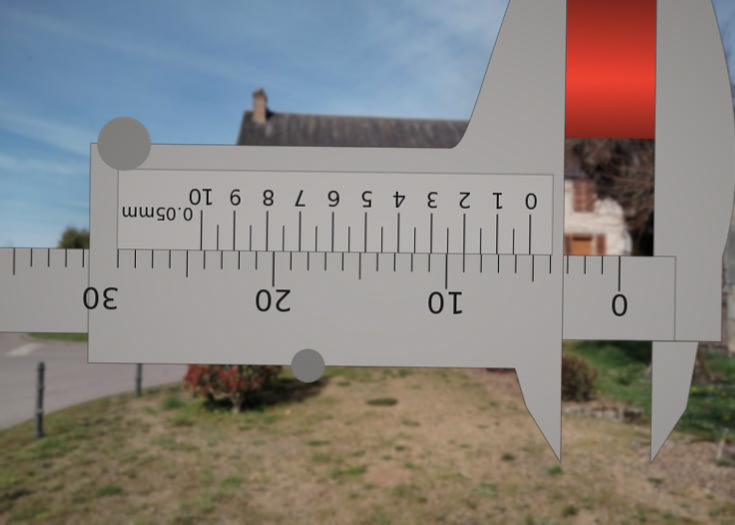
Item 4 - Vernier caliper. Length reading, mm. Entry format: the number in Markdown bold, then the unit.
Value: **5.2** mm
